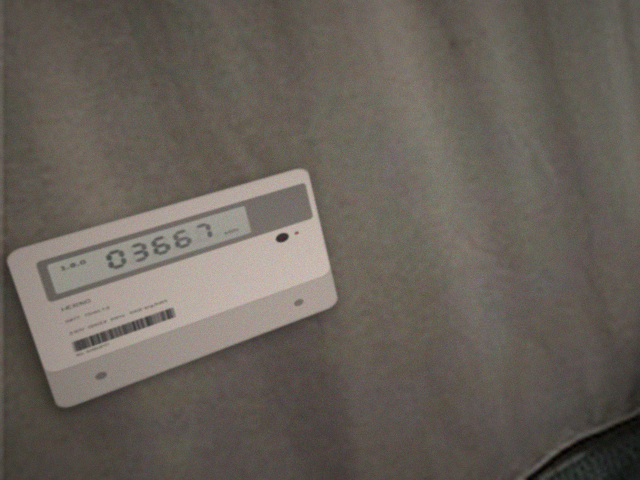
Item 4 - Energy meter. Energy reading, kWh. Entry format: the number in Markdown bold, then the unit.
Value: **3667** kWh
